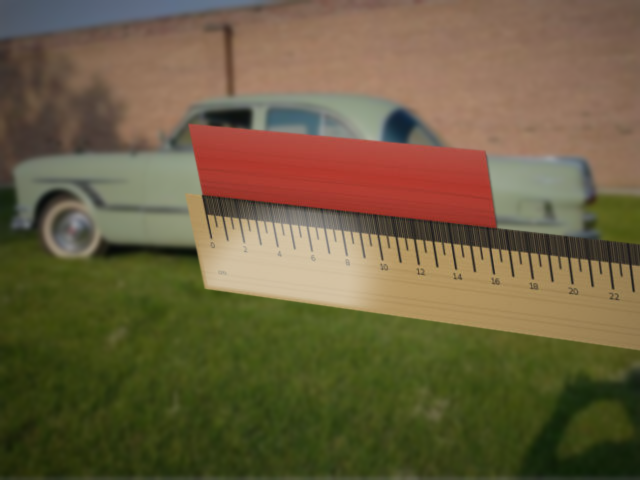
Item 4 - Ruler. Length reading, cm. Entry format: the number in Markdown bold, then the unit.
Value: **16.5** cm
